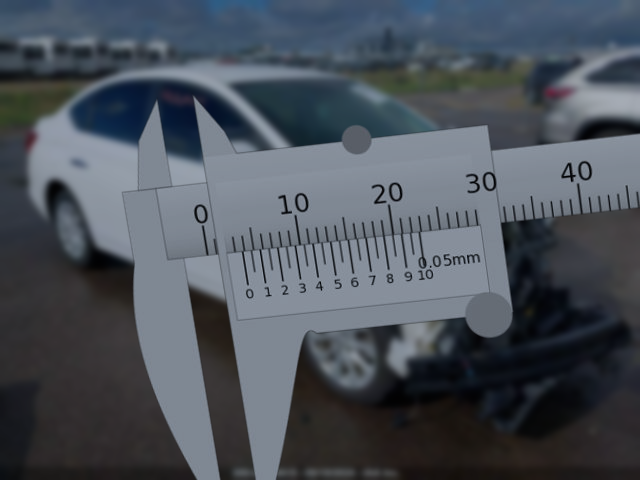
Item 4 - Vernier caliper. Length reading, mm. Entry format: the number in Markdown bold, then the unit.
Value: **3.8** mm
